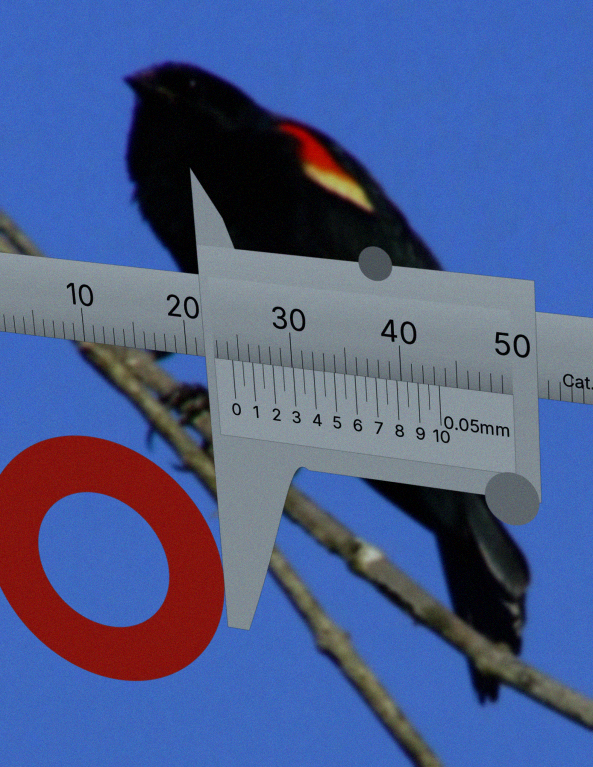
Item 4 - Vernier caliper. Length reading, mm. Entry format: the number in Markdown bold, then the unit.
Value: **24.4** mm
